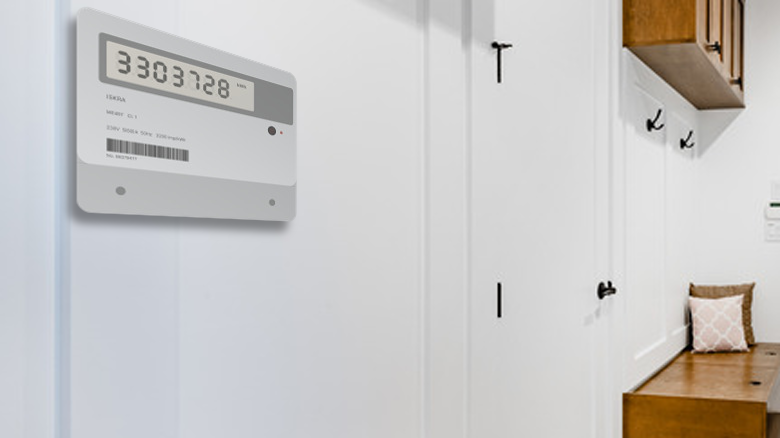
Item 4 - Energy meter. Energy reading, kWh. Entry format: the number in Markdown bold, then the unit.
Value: **3303728** kWh
